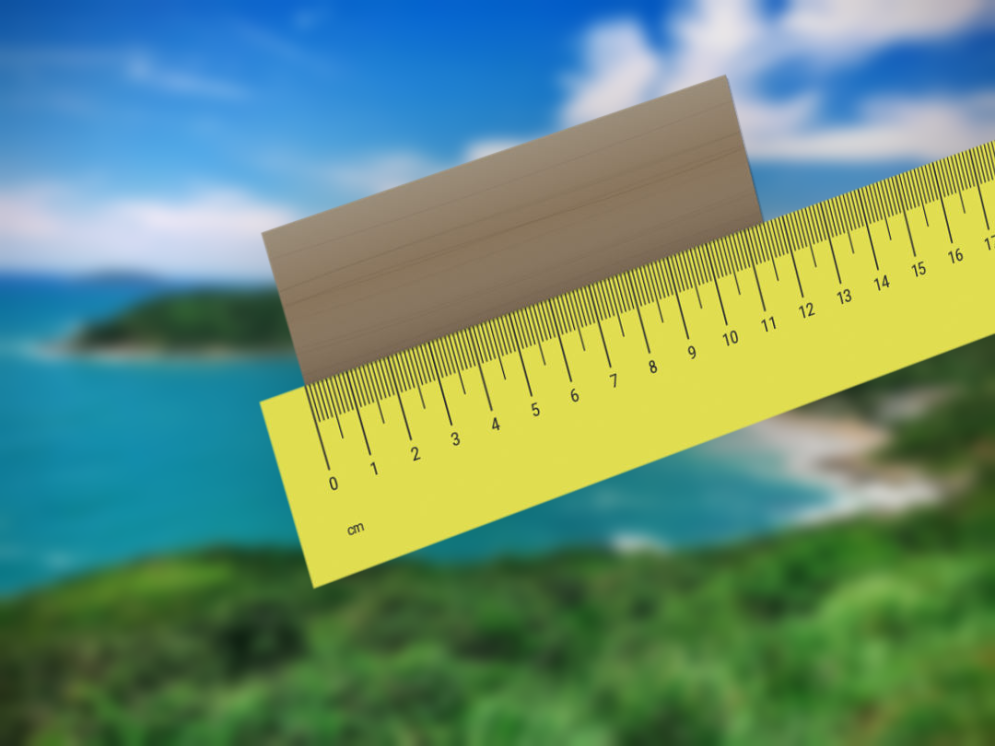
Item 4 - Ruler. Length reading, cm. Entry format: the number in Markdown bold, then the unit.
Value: **11.5** cm
